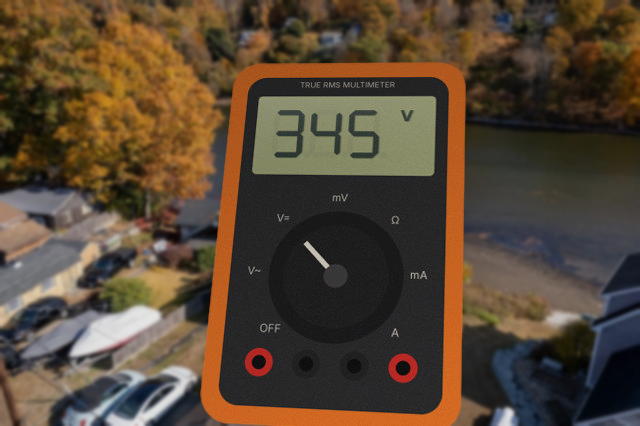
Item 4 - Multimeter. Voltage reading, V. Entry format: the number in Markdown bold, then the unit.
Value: **345** V
